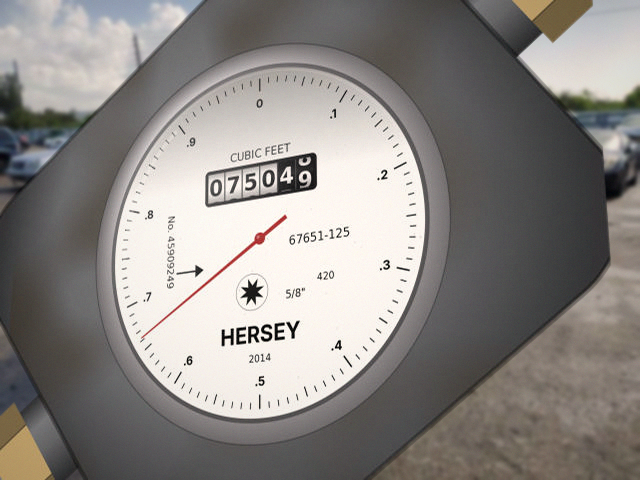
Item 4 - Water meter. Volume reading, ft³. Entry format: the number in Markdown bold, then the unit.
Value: **75048.66** ft³
